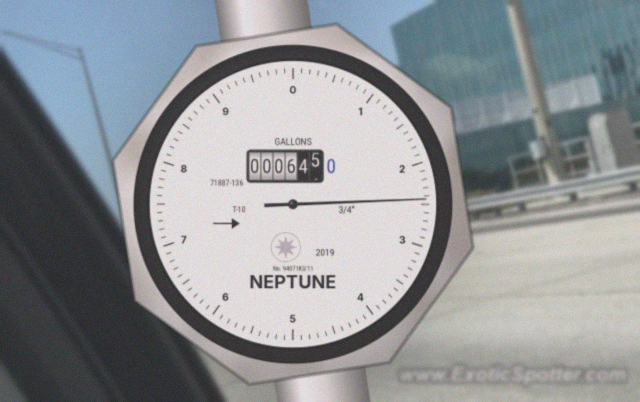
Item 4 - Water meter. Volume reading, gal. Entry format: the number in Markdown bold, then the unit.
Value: **6452.4** gal
